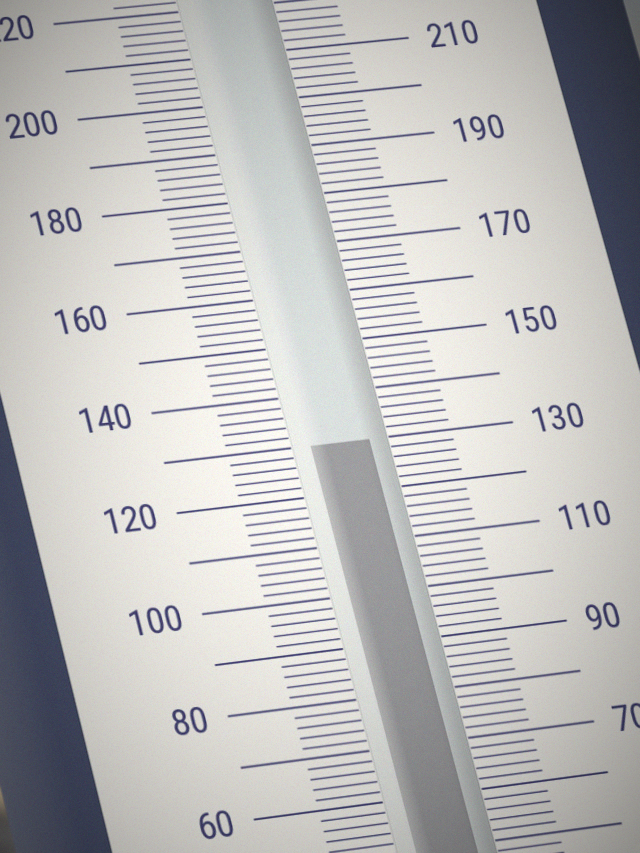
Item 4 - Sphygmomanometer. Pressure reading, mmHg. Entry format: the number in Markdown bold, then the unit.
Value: **130** mmHg
